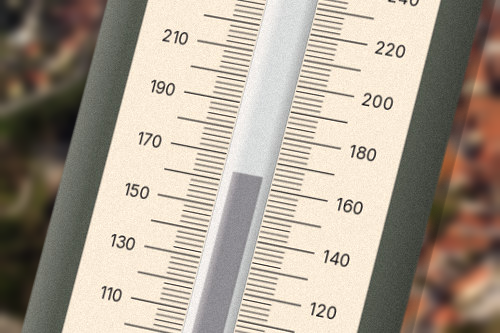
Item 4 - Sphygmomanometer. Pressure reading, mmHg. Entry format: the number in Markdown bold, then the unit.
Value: **164** mmHg
